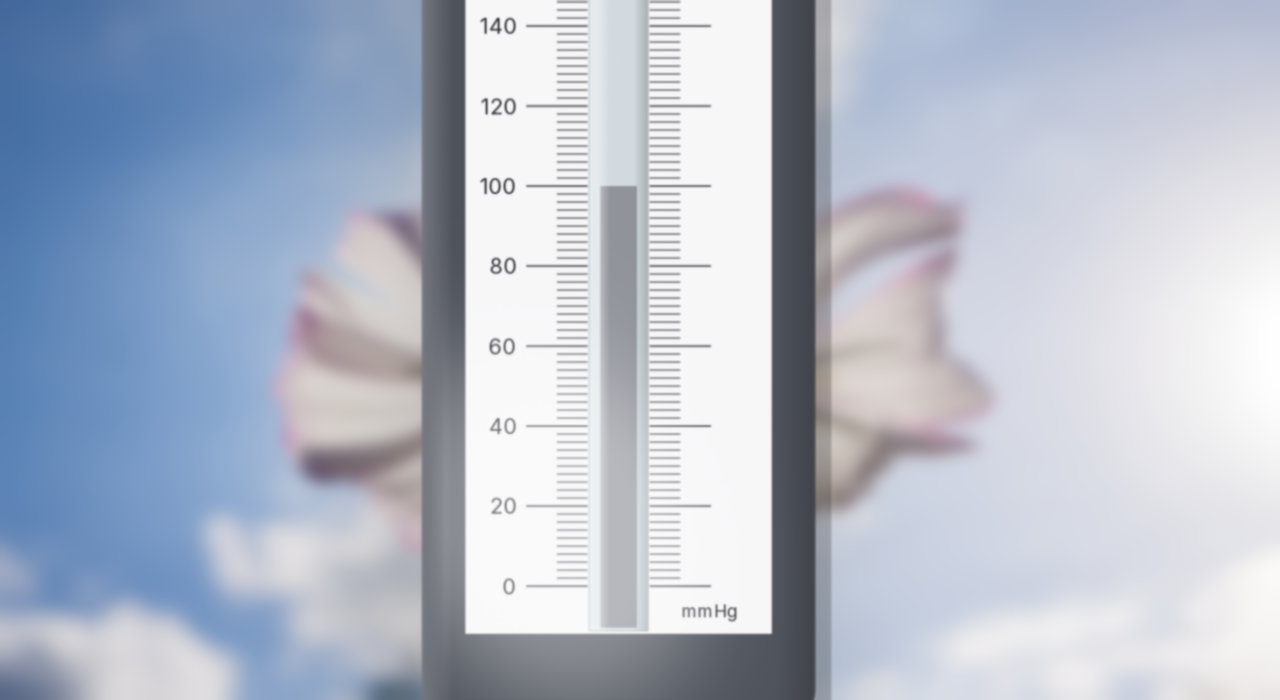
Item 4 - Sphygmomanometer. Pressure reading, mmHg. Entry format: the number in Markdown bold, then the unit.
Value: **100** mmHg
